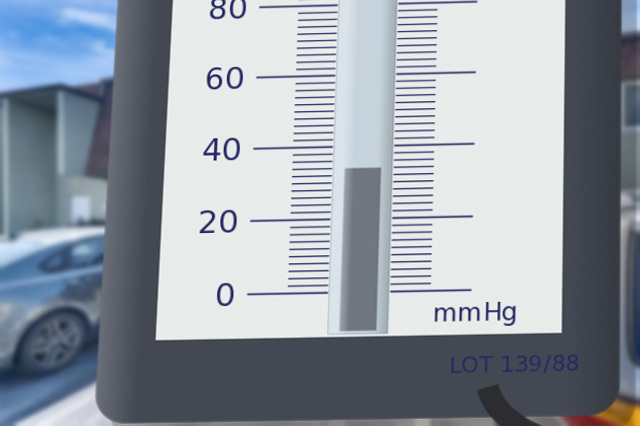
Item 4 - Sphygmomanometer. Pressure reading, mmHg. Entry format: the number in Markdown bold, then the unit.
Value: **34** mmHg
